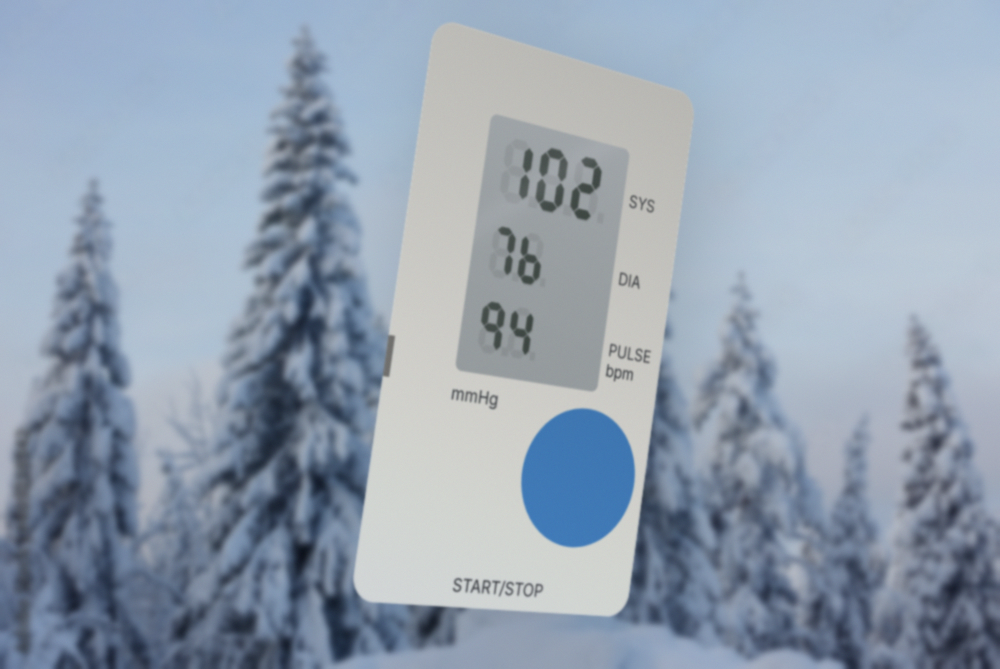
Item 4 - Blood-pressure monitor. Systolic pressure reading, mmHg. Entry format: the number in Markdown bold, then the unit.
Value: **102** mmHg
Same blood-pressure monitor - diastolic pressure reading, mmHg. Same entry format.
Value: **76** mmHg
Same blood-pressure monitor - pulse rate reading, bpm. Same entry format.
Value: **94** bpm
